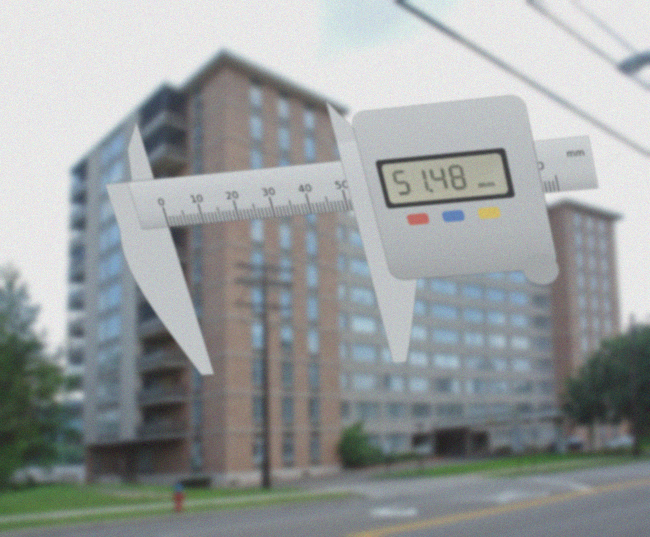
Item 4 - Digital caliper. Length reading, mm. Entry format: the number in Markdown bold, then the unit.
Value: **51.48** mm
